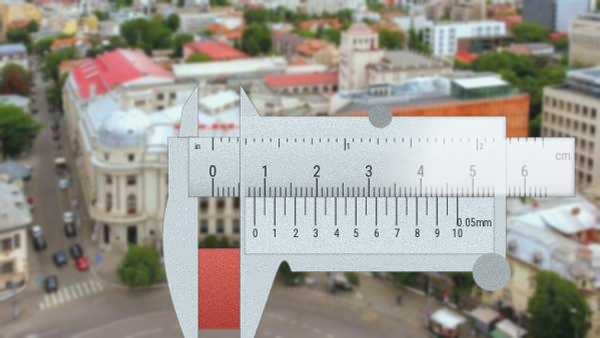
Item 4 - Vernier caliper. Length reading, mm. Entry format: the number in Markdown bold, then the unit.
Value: **8.0** mm
